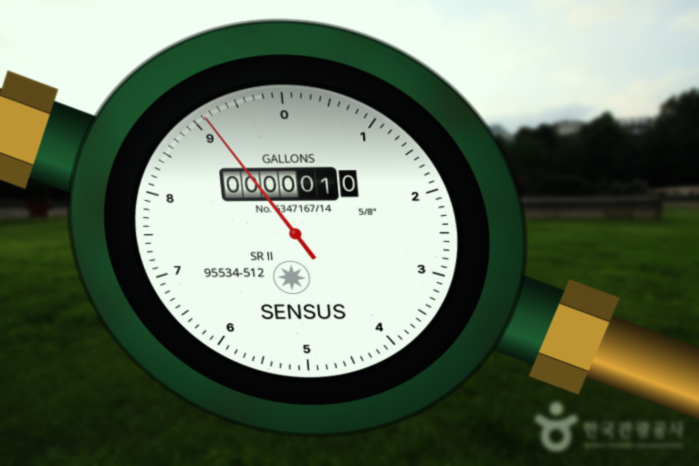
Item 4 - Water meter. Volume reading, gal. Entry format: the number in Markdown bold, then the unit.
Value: **9.1** gal
